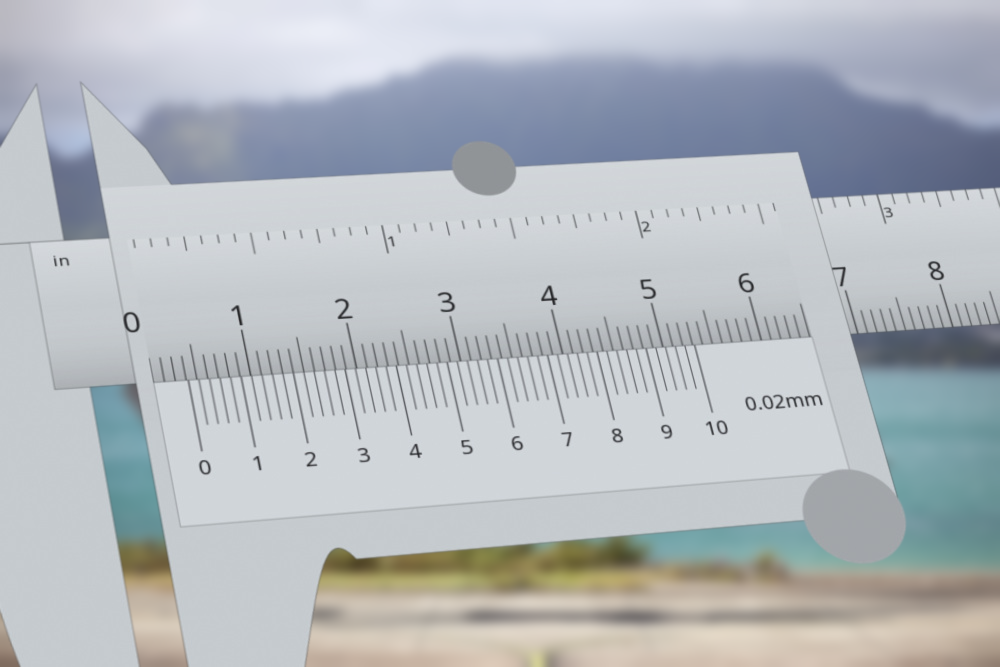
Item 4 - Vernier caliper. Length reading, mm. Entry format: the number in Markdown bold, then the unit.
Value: **4.2** mm
